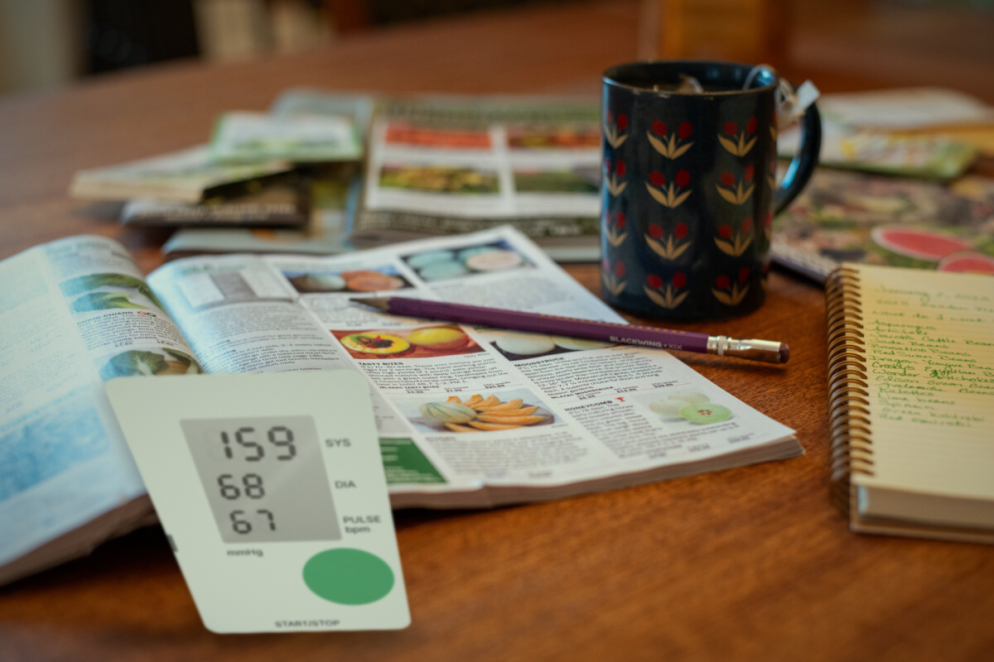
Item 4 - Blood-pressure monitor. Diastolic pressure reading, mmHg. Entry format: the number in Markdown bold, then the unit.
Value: **68** mmHg
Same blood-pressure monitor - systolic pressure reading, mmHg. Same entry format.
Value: **159** mmHg
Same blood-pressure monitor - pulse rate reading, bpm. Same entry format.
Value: **67** bpm
